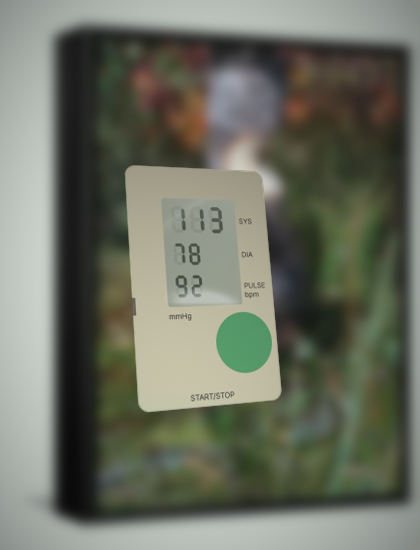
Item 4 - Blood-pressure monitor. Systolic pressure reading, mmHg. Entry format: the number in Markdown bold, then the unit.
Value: **113** mmHg
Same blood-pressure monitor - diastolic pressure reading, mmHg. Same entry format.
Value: **78** mmHg
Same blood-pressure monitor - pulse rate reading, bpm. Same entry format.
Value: **92** bpm
